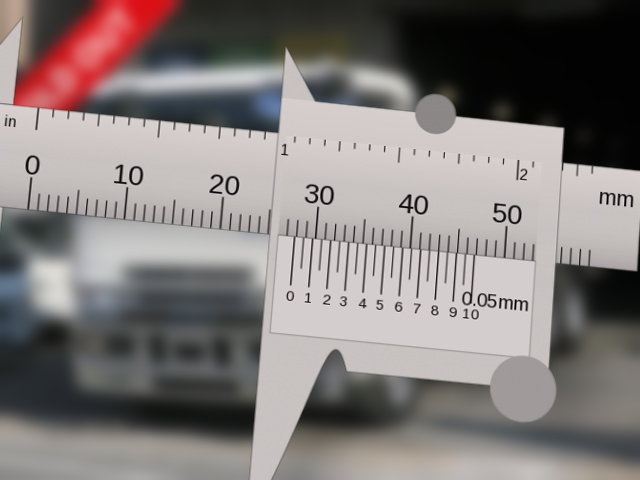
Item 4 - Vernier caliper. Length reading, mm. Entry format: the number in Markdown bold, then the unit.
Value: **27.8** mm
